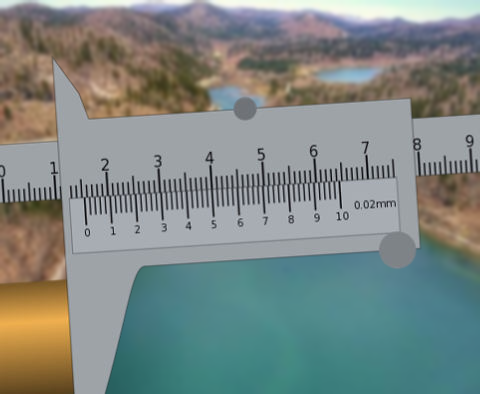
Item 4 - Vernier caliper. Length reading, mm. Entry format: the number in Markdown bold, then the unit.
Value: **15.5** mm
